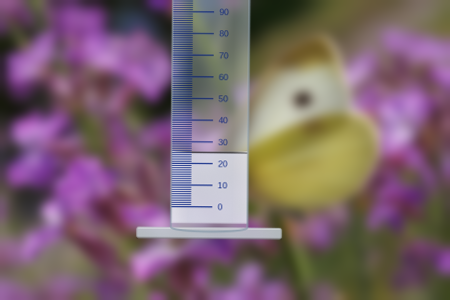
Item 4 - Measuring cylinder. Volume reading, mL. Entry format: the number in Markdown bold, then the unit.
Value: **25** mL
